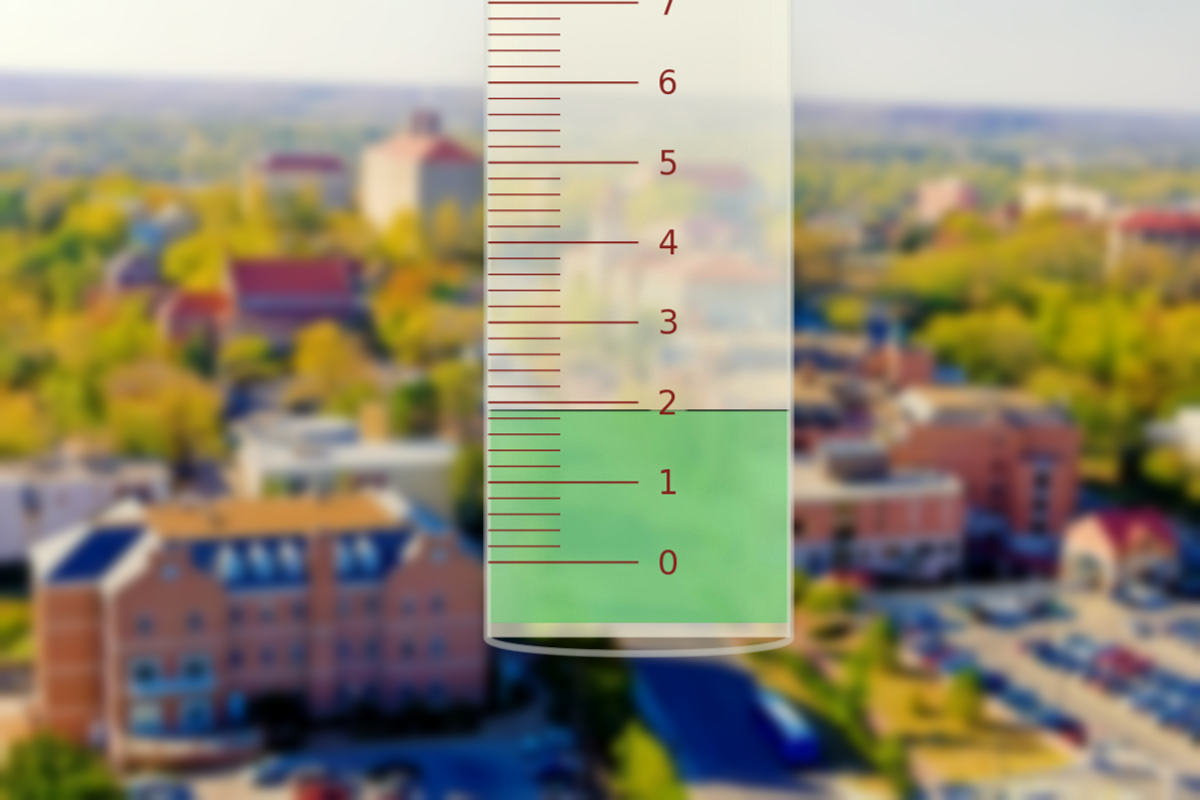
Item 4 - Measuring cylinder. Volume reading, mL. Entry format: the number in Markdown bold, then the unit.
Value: **1.9** mL
